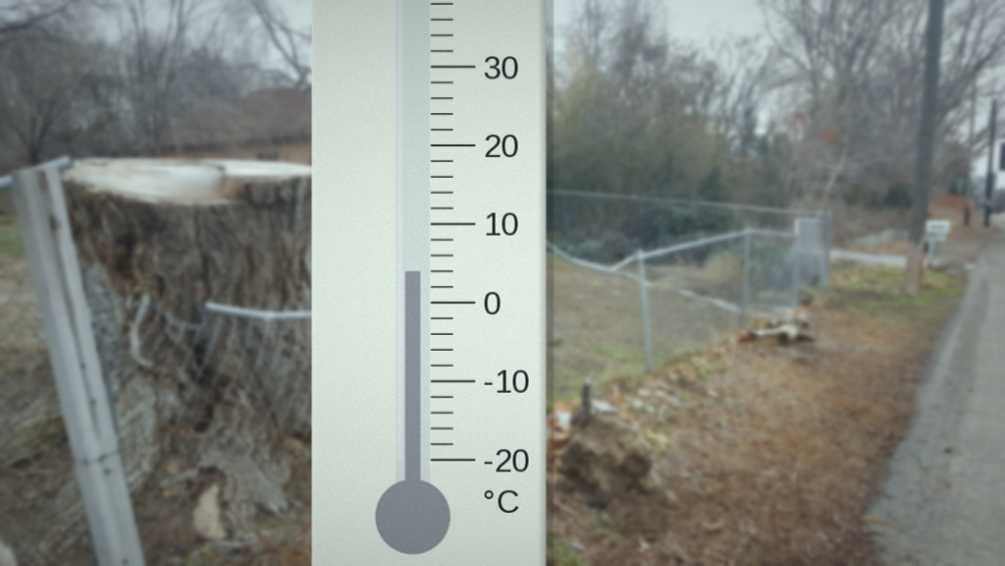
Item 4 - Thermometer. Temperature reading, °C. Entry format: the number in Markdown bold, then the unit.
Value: **4** °C
